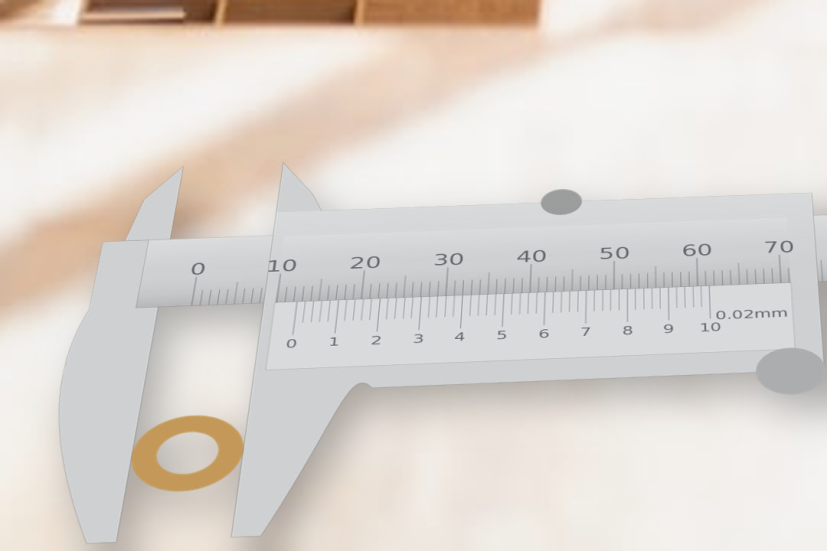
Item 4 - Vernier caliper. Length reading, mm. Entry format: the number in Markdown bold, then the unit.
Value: **12.4** mm
